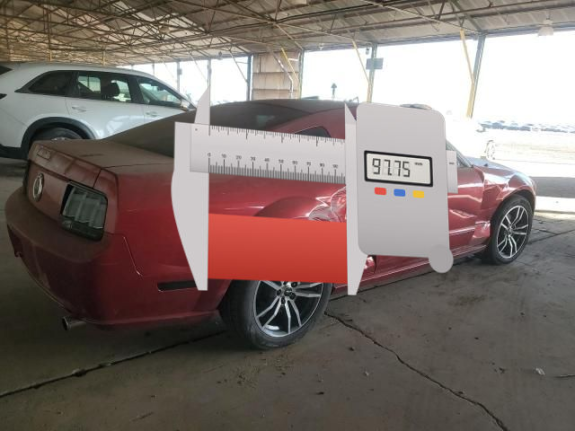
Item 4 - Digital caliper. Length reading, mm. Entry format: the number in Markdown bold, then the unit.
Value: **97.75** mm
